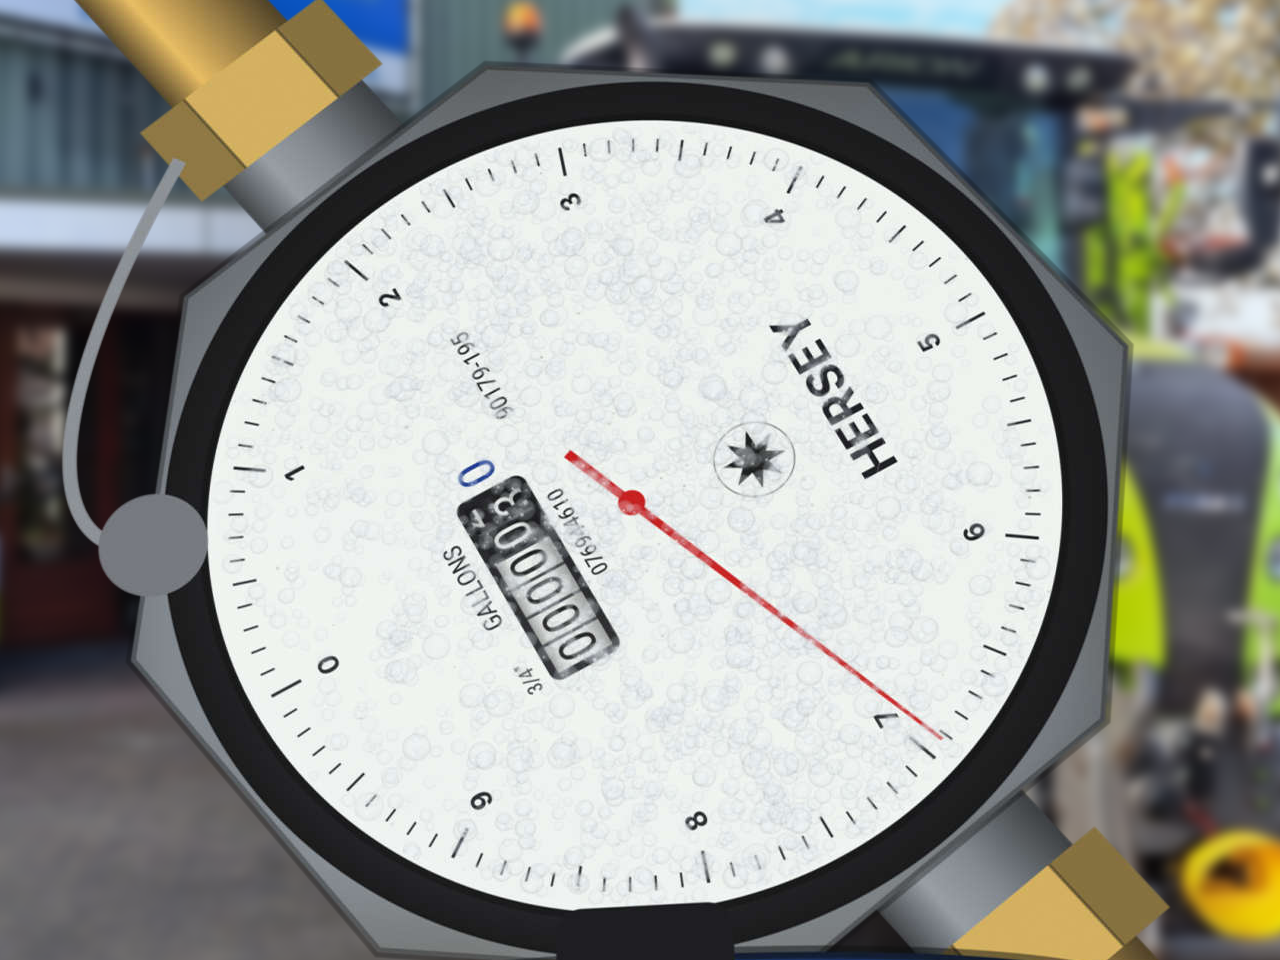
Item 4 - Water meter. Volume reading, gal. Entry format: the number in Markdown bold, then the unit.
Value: **26.9** gal
